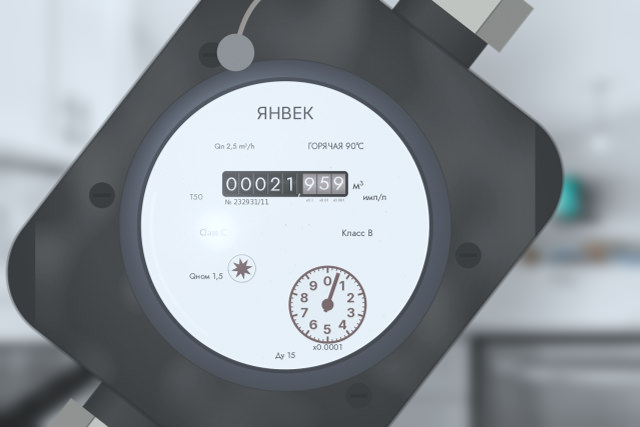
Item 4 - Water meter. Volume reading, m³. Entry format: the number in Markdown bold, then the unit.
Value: **21.9590** m³
